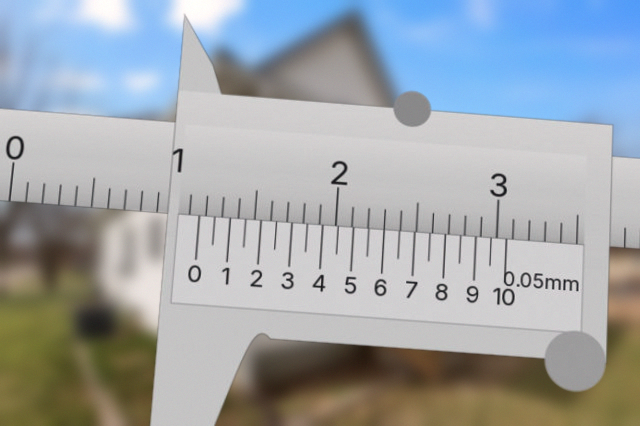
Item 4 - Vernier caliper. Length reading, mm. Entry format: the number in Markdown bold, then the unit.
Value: **11.6** mm
